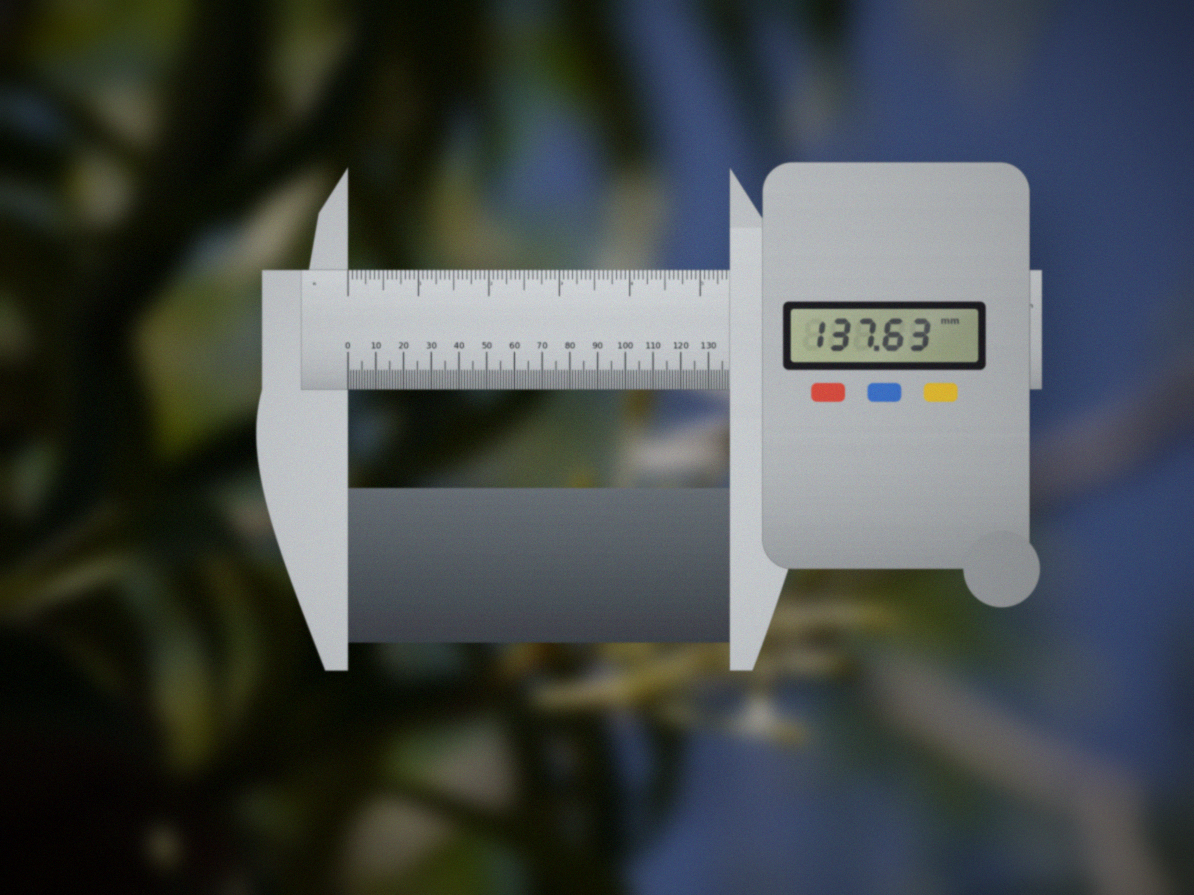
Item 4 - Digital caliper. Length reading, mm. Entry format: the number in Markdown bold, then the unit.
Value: **137.63** mm
